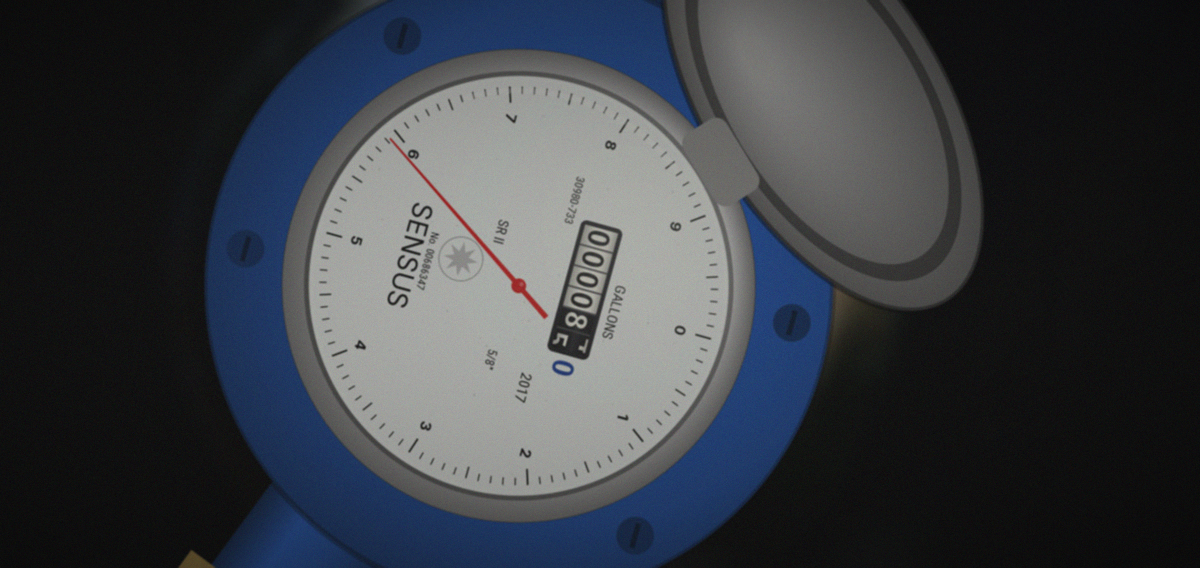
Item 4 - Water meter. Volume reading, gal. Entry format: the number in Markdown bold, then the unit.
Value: **845.9** gal
